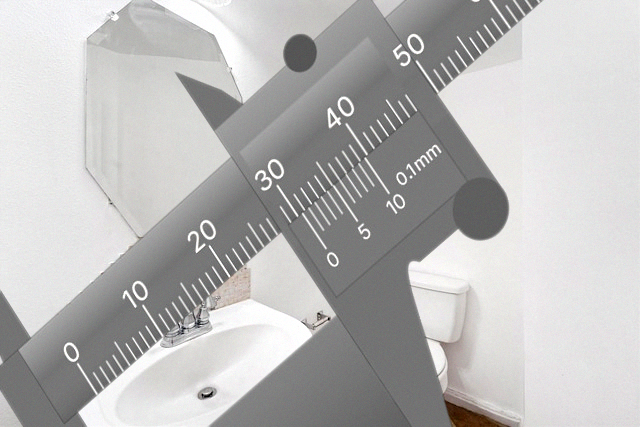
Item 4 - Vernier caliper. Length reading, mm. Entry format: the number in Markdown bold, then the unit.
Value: **30.6** mm
